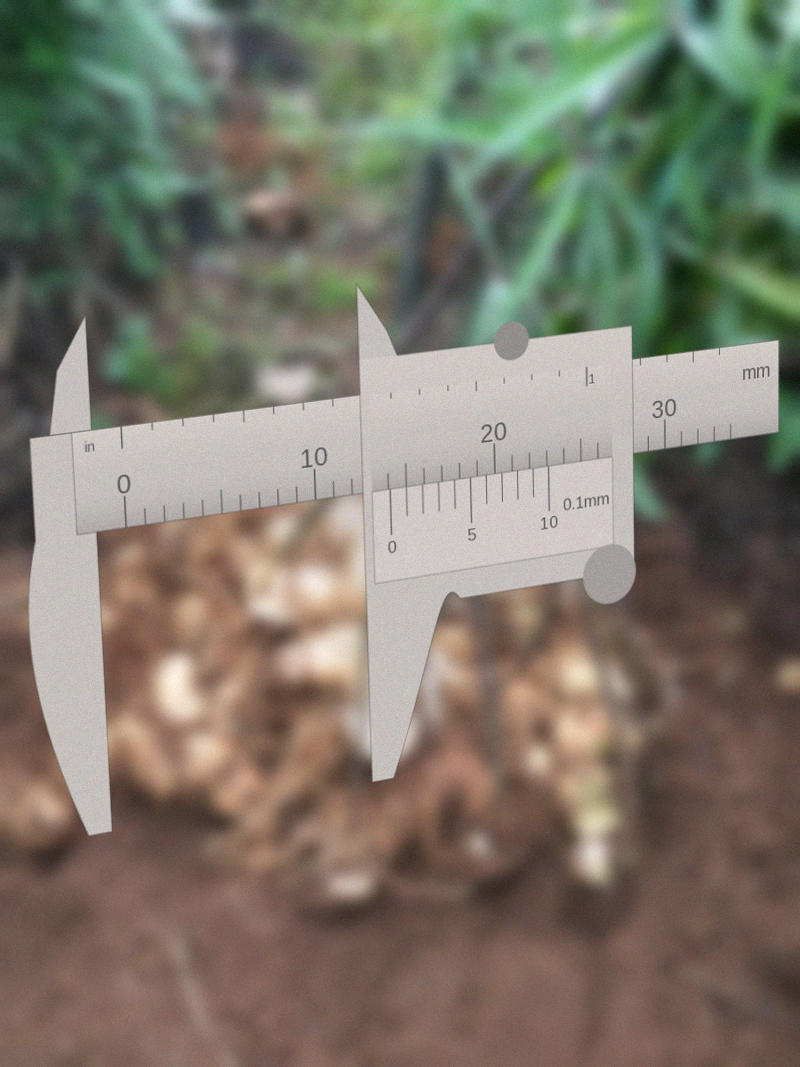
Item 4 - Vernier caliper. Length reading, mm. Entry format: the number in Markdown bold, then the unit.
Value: **14.1** mm
